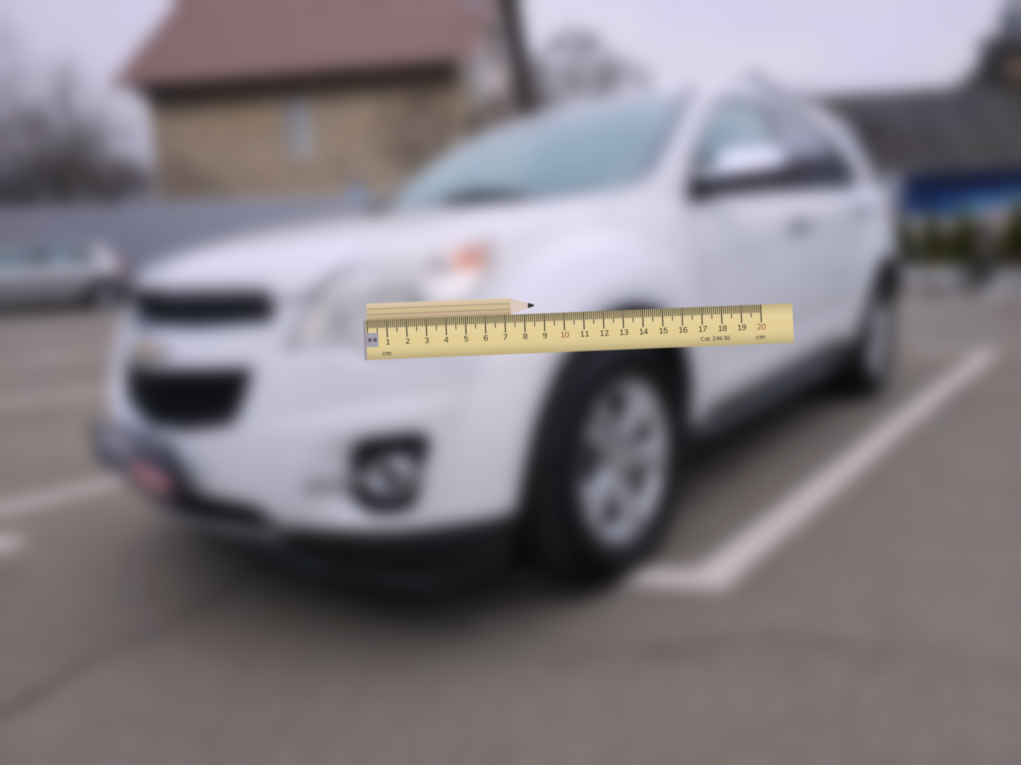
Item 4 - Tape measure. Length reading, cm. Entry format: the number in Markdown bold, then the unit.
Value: **8.5** cm
